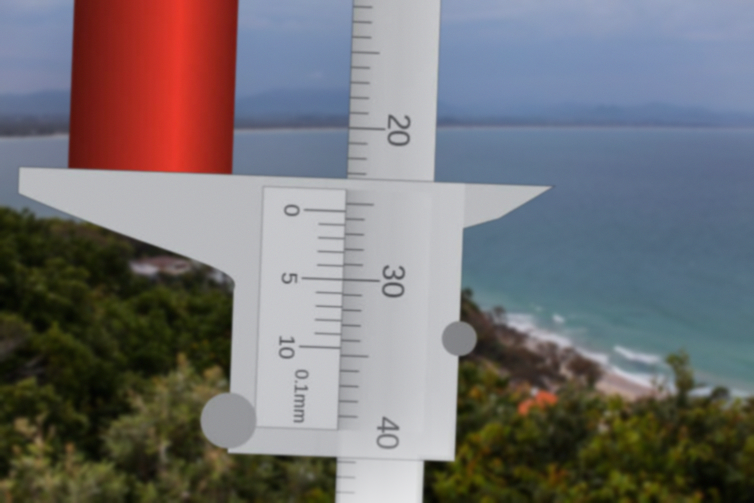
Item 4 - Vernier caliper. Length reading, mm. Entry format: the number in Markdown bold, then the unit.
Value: **25.5** mm
